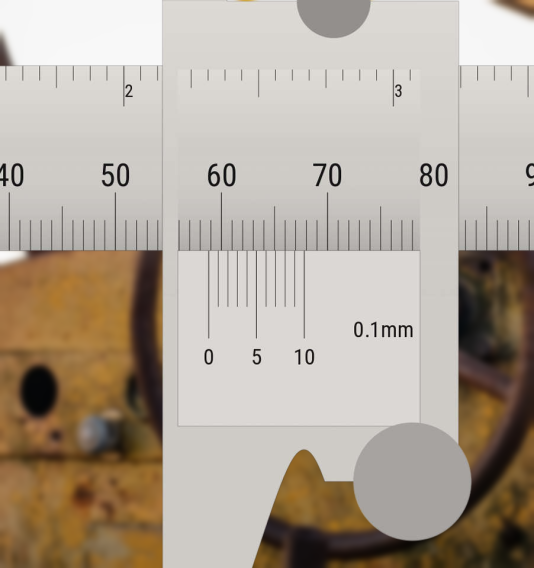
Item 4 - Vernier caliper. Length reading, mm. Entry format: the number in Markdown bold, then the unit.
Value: **58.8** mm
